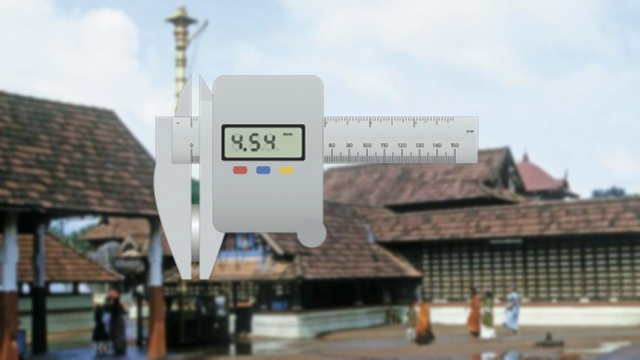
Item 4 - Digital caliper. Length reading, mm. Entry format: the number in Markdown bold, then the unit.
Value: **4.54** mm
